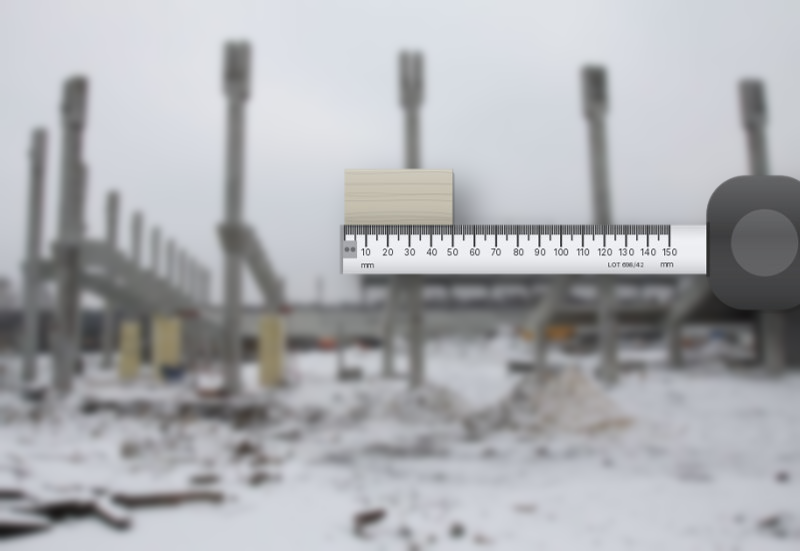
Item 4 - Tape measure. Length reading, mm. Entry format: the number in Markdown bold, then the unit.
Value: **50** mm
